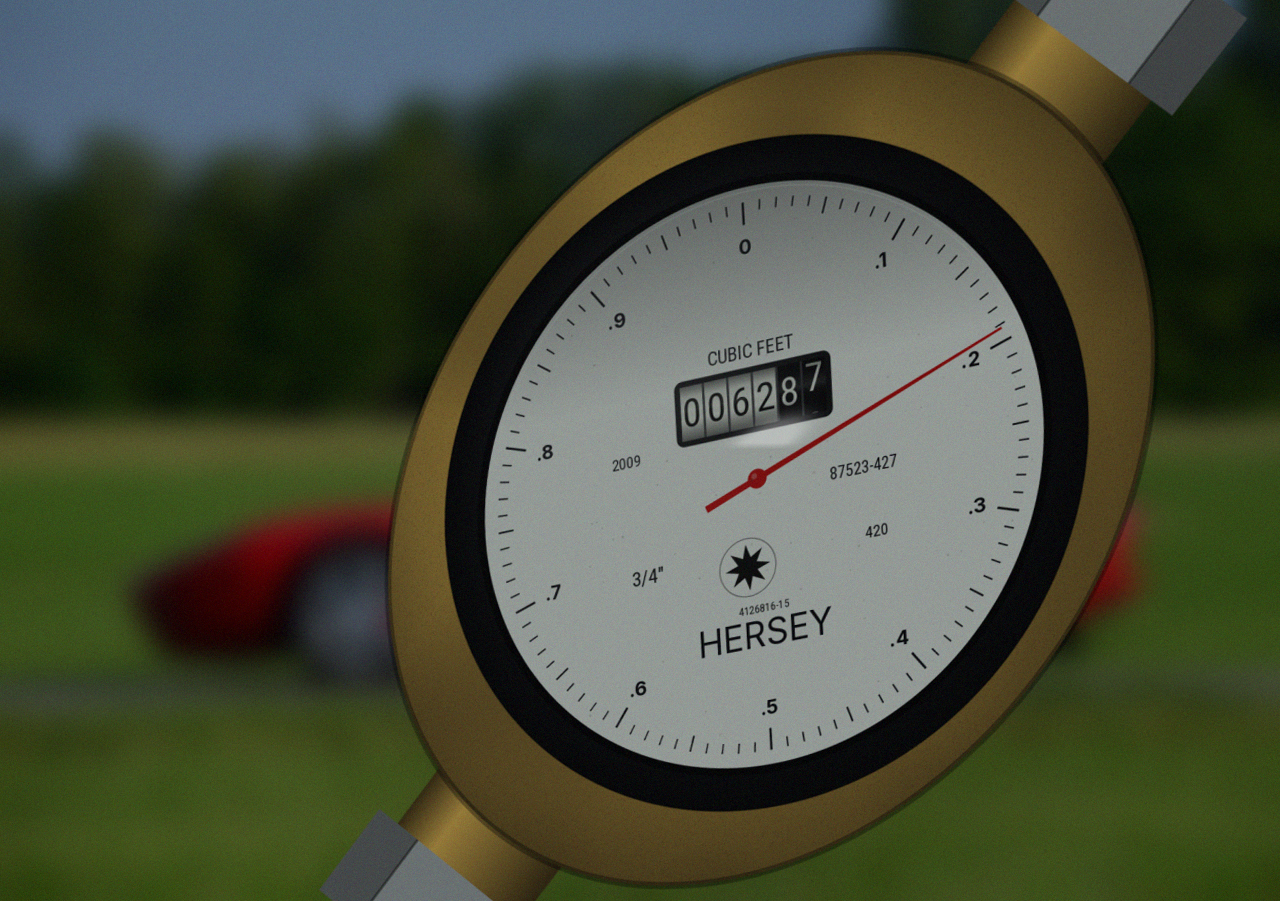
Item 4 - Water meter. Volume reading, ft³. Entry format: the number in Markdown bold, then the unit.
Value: **6287.19** ft³
